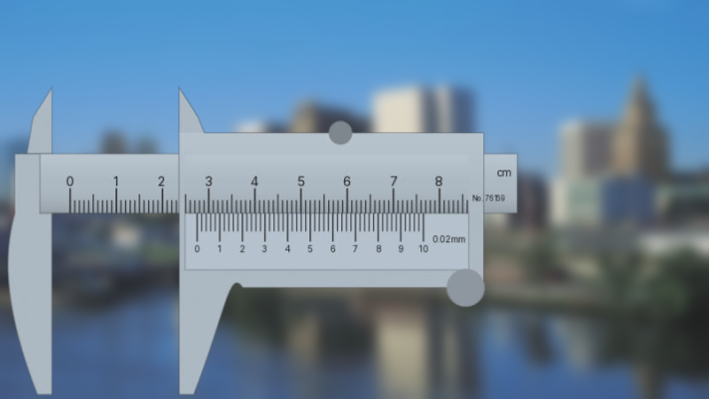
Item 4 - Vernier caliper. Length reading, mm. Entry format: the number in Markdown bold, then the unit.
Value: **27.5** mm
